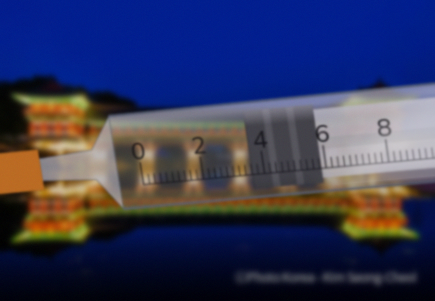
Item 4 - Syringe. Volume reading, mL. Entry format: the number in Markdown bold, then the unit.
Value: **3.6** mL
